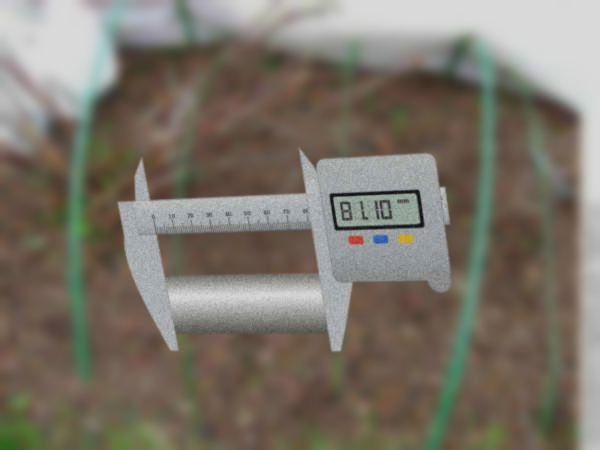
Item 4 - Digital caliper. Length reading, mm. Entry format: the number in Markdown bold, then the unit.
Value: **81.10** mm
